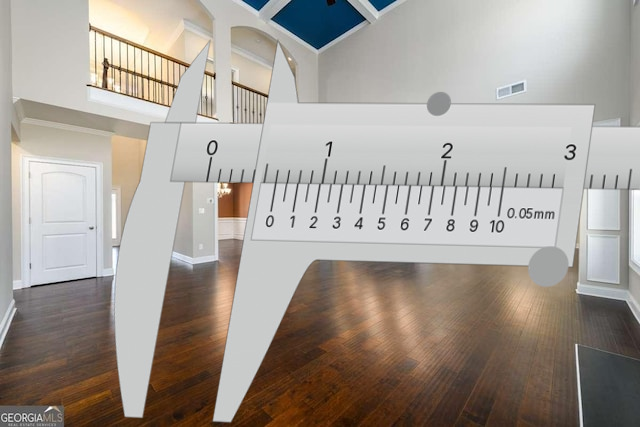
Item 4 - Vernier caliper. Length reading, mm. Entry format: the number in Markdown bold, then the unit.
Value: **6.0** mm
